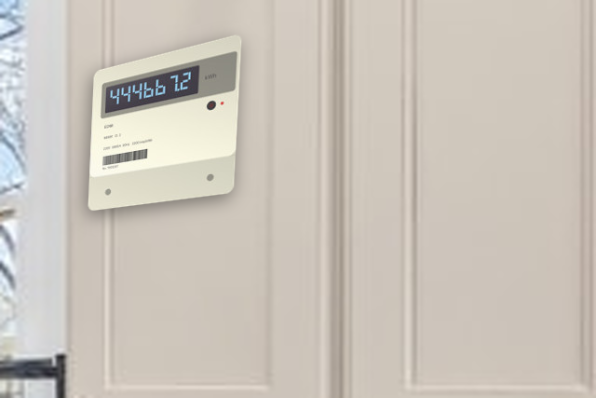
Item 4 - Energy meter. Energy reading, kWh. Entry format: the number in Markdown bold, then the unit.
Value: **444667.2** kWh
